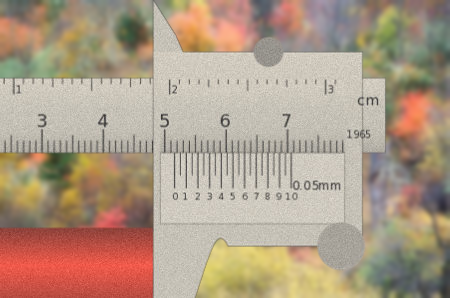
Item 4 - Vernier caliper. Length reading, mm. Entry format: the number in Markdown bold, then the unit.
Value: **51.6** mm
